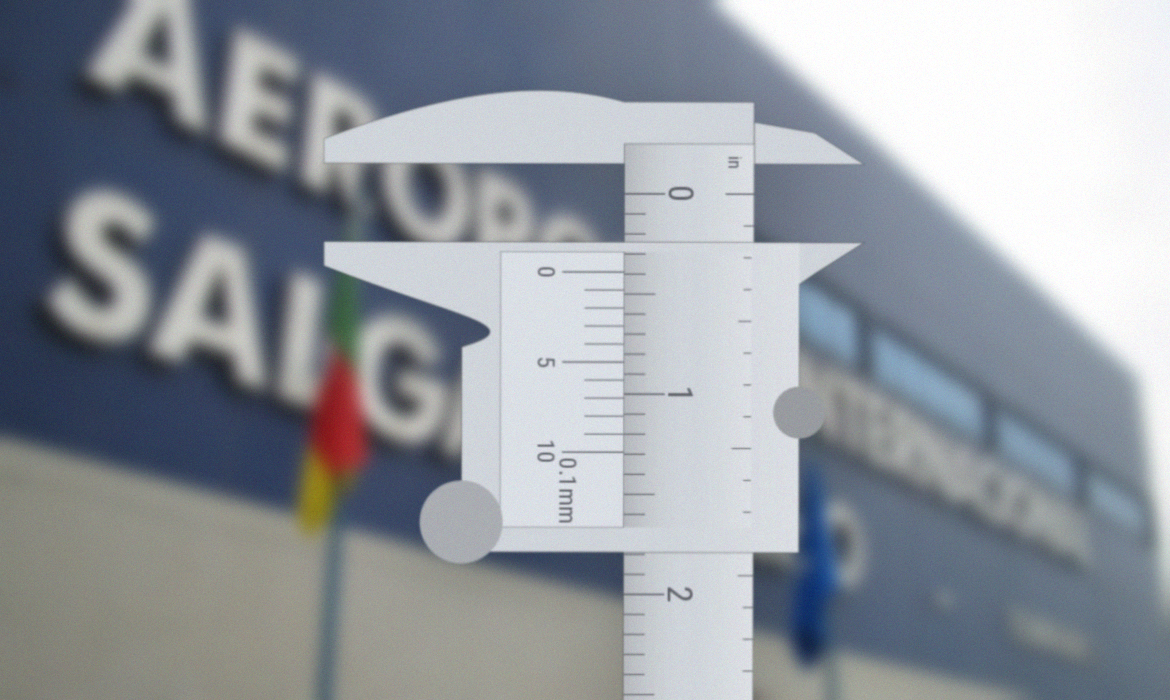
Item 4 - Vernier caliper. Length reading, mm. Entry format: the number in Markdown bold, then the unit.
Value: **3.9** mm
